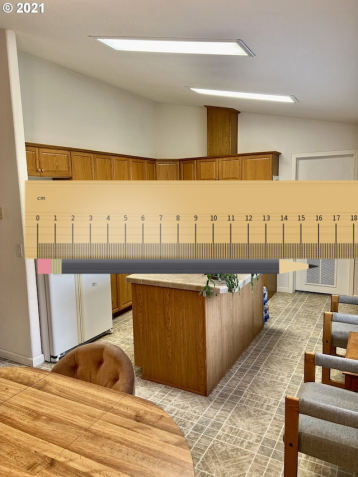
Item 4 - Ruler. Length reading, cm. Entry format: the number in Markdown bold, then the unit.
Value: **16** cm
